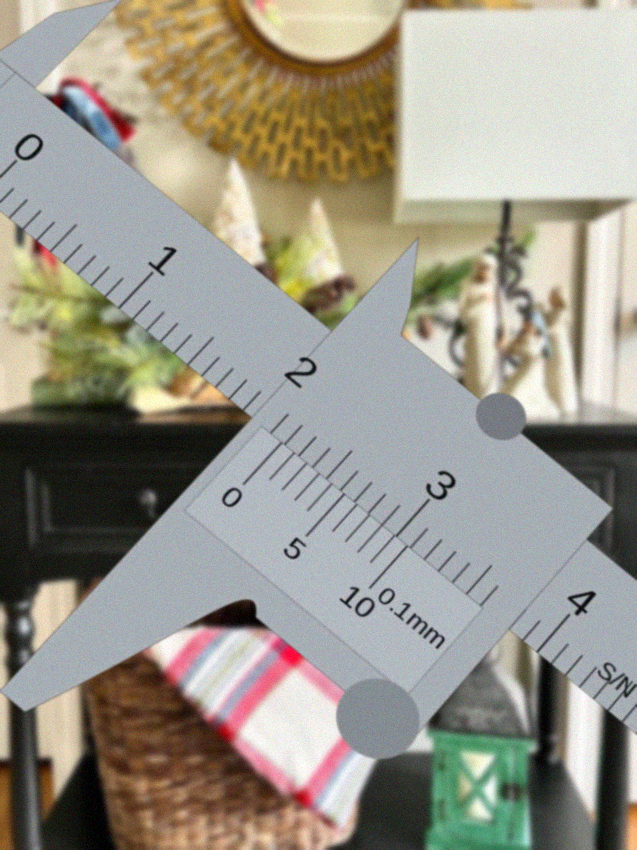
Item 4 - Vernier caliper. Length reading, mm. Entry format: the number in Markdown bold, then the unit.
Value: **21.8** mm
